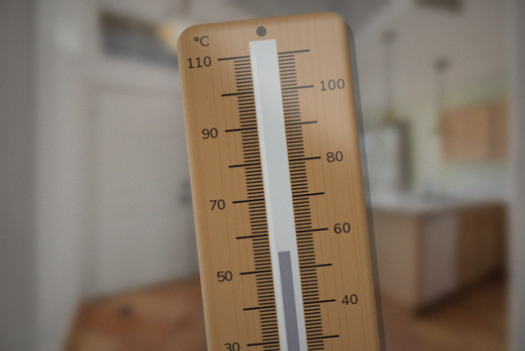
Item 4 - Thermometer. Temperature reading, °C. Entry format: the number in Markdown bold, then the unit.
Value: **55** °C
